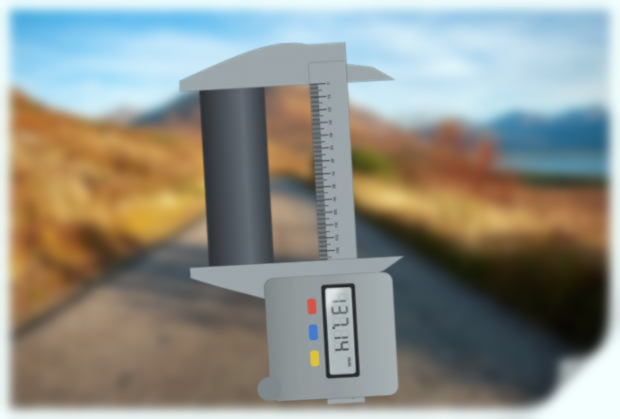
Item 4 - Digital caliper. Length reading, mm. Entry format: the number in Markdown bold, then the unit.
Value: **137.14** mm
